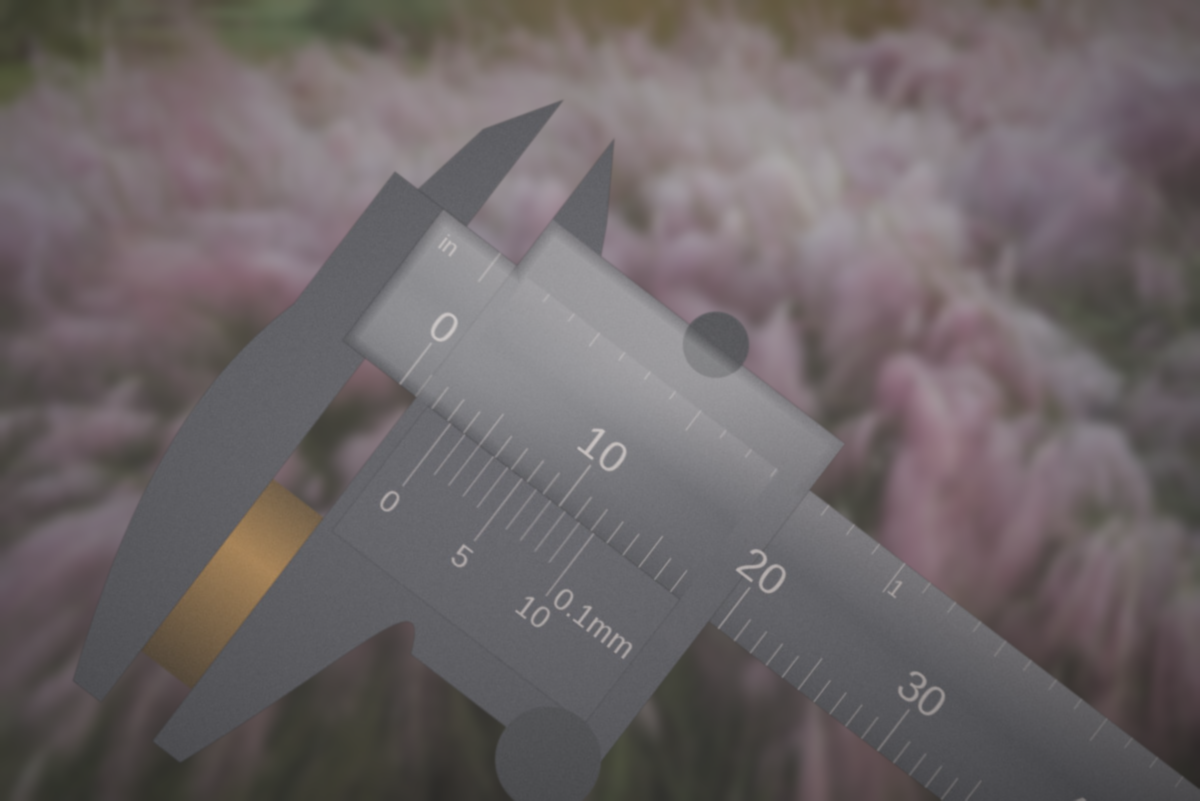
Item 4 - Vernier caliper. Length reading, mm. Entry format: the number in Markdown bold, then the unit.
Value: **3.2** mm
